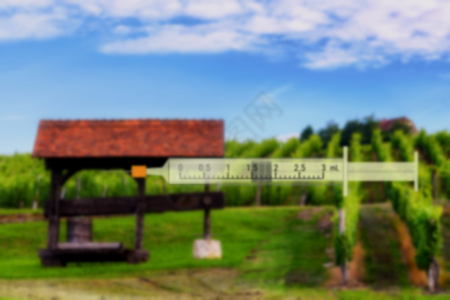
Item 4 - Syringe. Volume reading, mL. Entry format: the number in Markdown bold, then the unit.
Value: **1.5** mL
